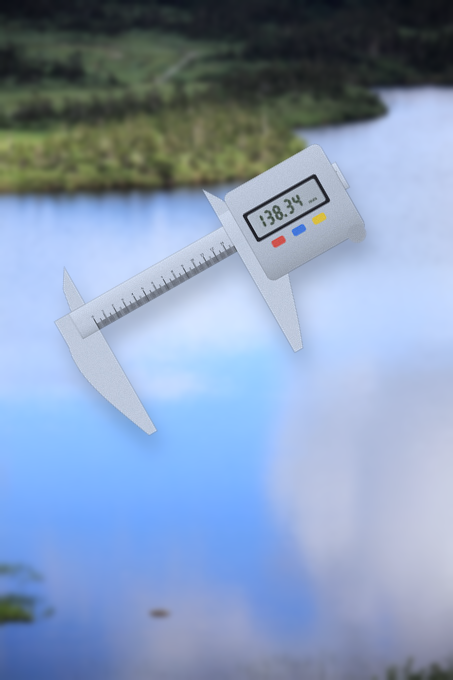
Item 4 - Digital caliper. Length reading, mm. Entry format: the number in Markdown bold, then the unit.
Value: **138.34** mm
